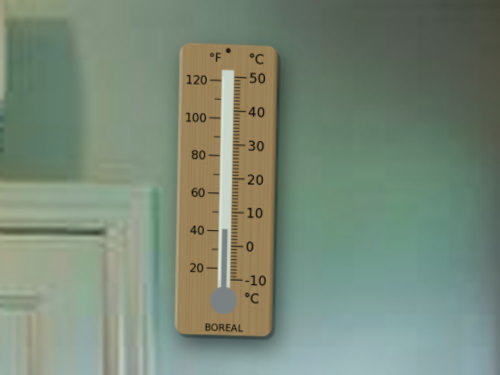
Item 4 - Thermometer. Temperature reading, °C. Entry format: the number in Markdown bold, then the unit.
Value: **5** °C
